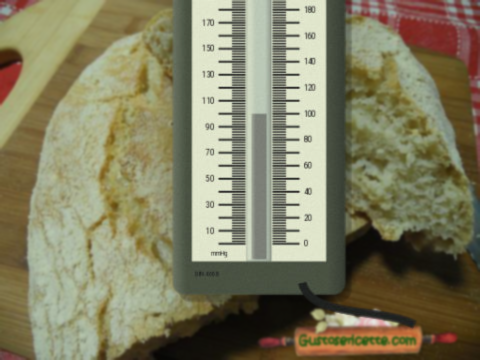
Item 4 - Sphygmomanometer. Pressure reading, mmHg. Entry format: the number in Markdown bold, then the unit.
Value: **100** mmHg
